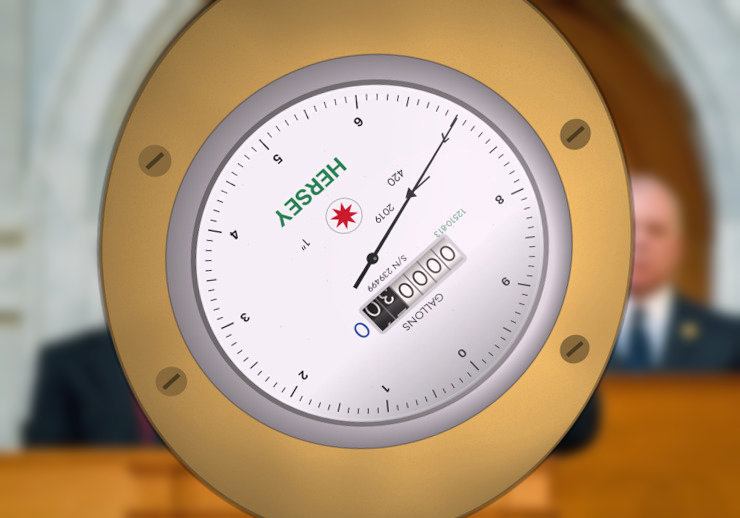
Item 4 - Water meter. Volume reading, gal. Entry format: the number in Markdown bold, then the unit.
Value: **297.0** gal
